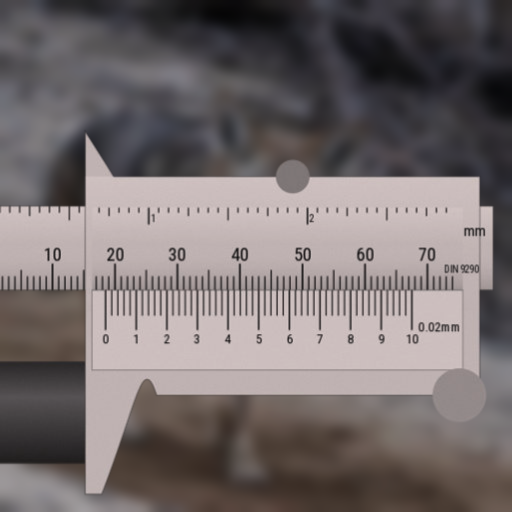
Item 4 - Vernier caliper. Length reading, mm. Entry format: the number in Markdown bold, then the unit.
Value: **18.5** mm
